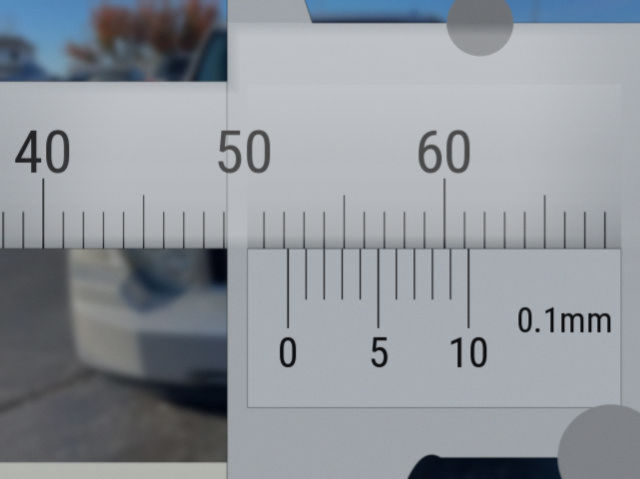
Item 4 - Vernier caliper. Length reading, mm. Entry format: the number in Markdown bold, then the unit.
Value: **52.2** mm
